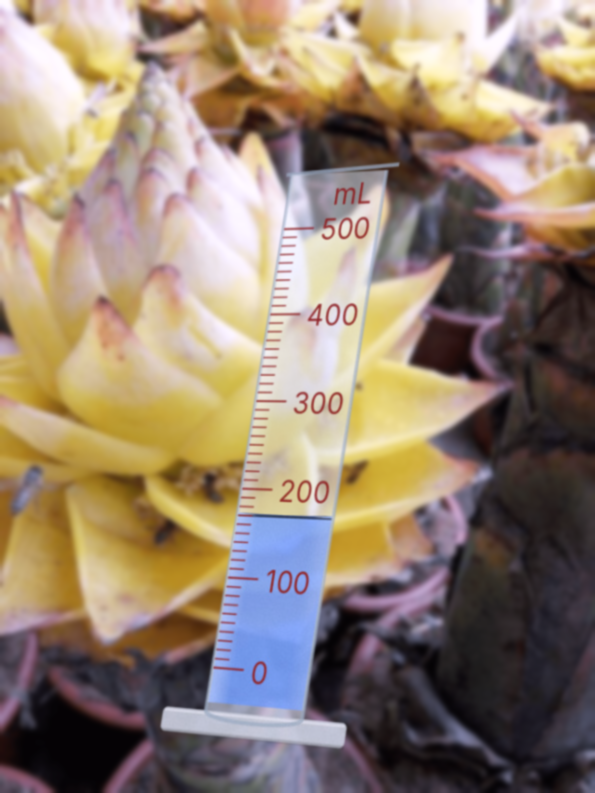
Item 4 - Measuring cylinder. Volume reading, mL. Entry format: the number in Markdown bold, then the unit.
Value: **170** mL
